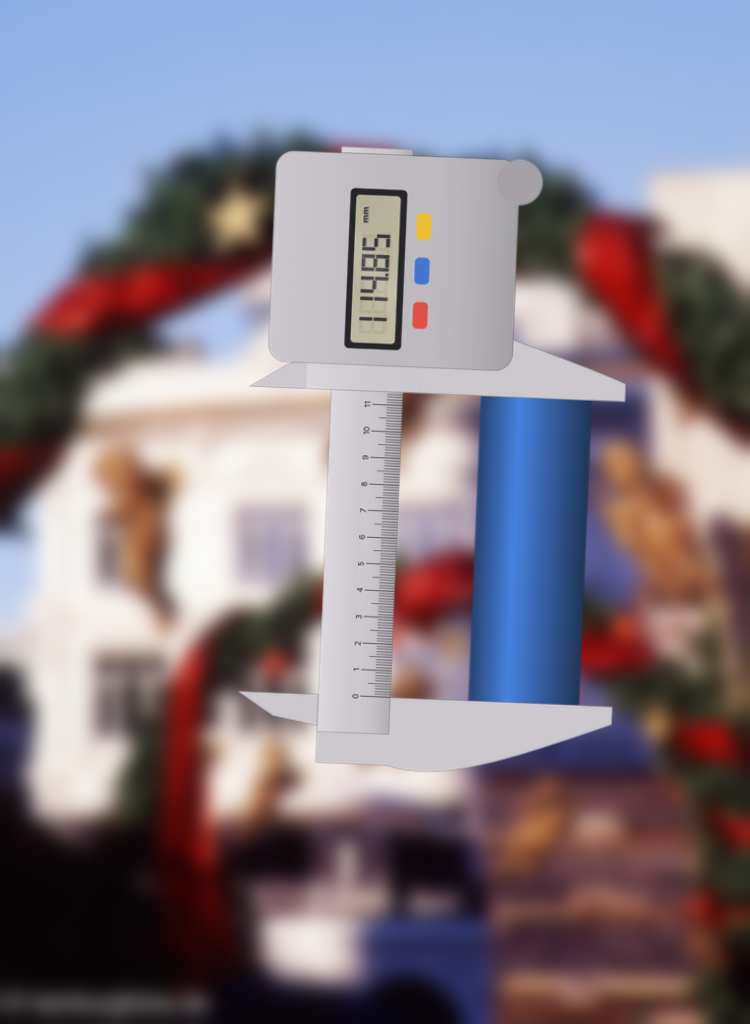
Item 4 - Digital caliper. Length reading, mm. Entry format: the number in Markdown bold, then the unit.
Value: **114.85** mm
